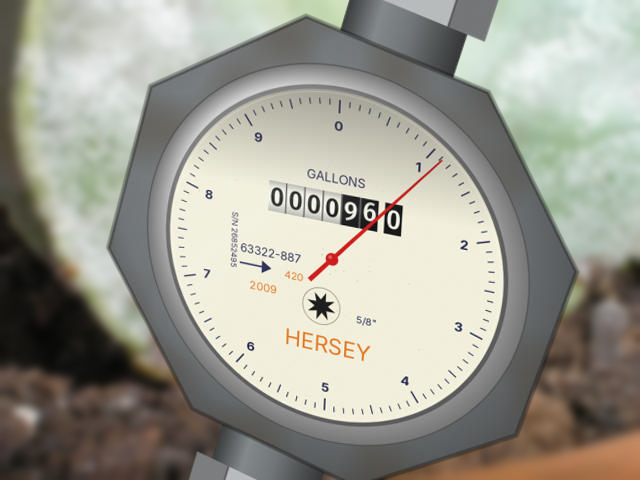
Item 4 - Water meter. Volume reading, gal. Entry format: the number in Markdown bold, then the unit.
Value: **961.1** gal
